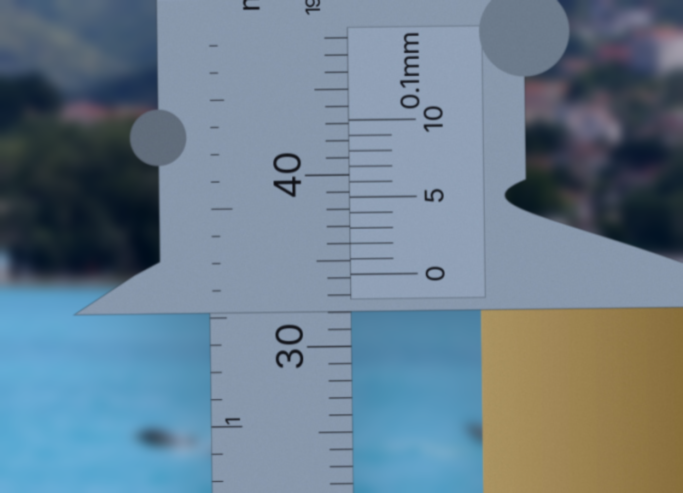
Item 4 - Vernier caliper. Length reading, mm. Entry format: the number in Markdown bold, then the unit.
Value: **34.2** mm
